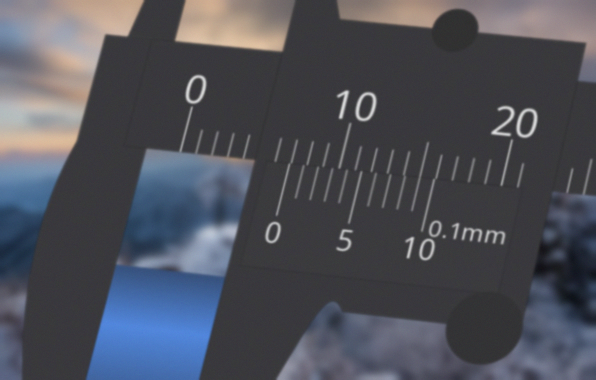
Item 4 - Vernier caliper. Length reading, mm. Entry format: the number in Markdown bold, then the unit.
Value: **6.9** mm
